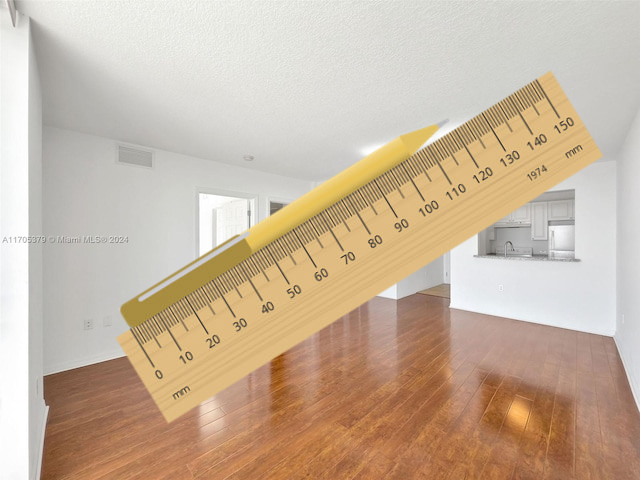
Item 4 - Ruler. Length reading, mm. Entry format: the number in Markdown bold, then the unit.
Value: **120** mm
